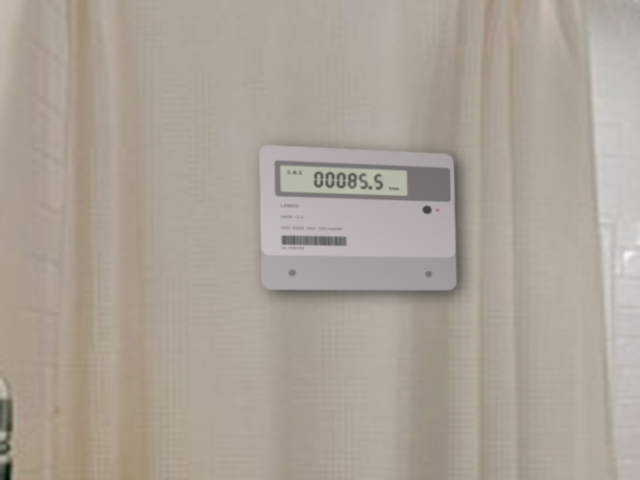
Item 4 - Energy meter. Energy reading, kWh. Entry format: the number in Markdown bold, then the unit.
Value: **85.5** kWh
